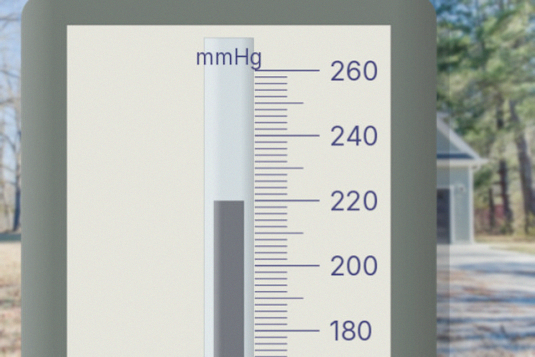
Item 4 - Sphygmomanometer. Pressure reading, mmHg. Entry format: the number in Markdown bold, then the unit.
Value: **220** mmHg
